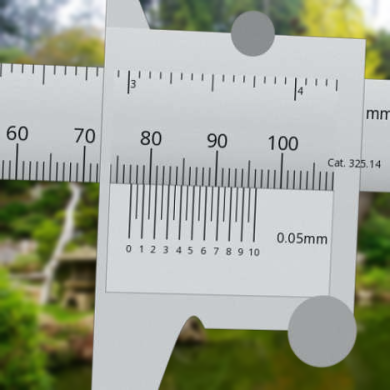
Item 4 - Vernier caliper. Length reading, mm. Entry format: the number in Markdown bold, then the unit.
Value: **77.2** mm
